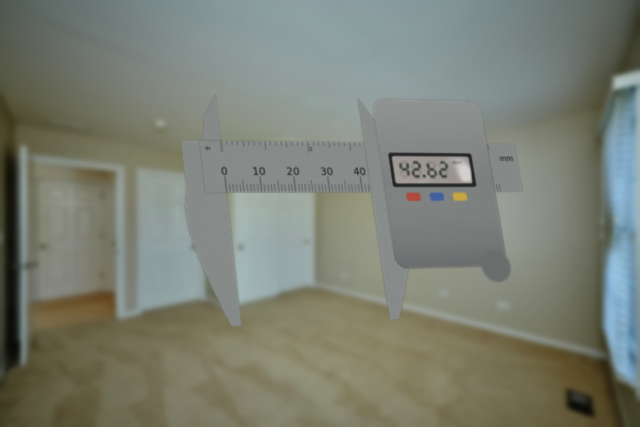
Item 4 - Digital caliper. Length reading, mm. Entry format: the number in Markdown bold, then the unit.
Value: **42.62** mm
